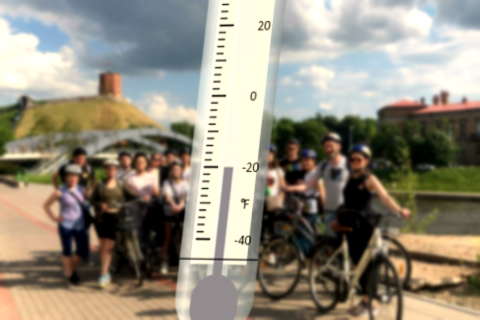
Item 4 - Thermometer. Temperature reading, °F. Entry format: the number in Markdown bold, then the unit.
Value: **-20** °F
